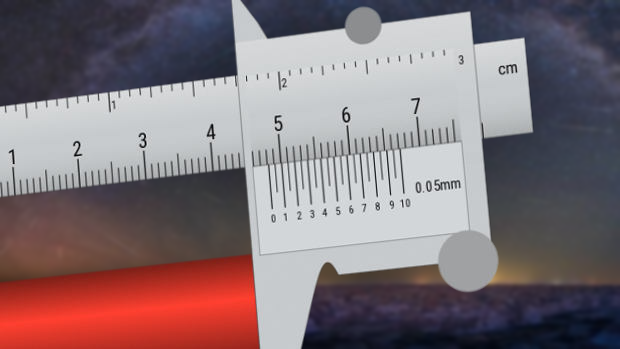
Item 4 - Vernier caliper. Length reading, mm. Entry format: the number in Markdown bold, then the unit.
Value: **48.2** mm
